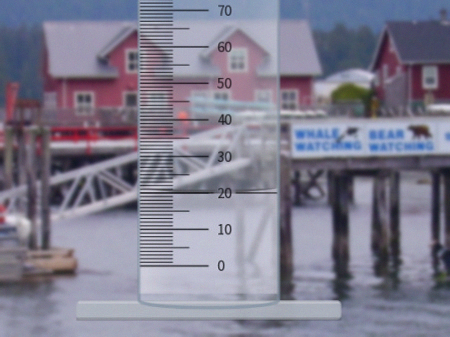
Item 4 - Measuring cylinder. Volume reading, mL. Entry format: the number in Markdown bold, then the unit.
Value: **20** mL
